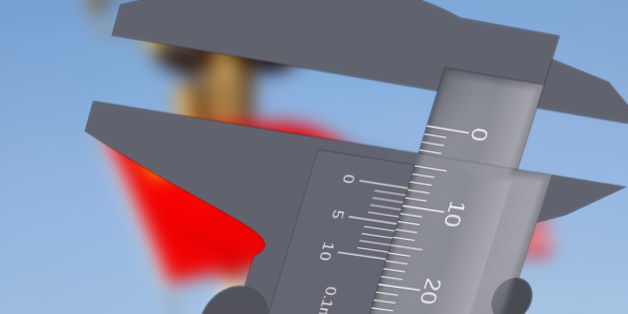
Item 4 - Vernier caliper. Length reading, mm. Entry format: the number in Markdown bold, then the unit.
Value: **7.8** mm
